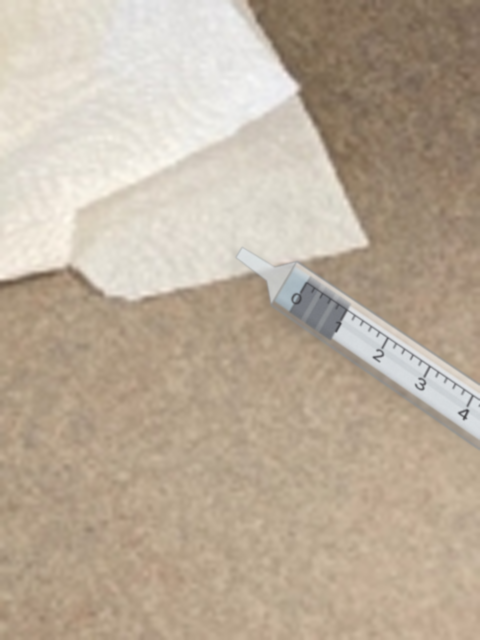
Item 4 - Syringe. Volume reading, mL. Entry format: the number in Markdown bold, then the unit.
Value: **0** mL
